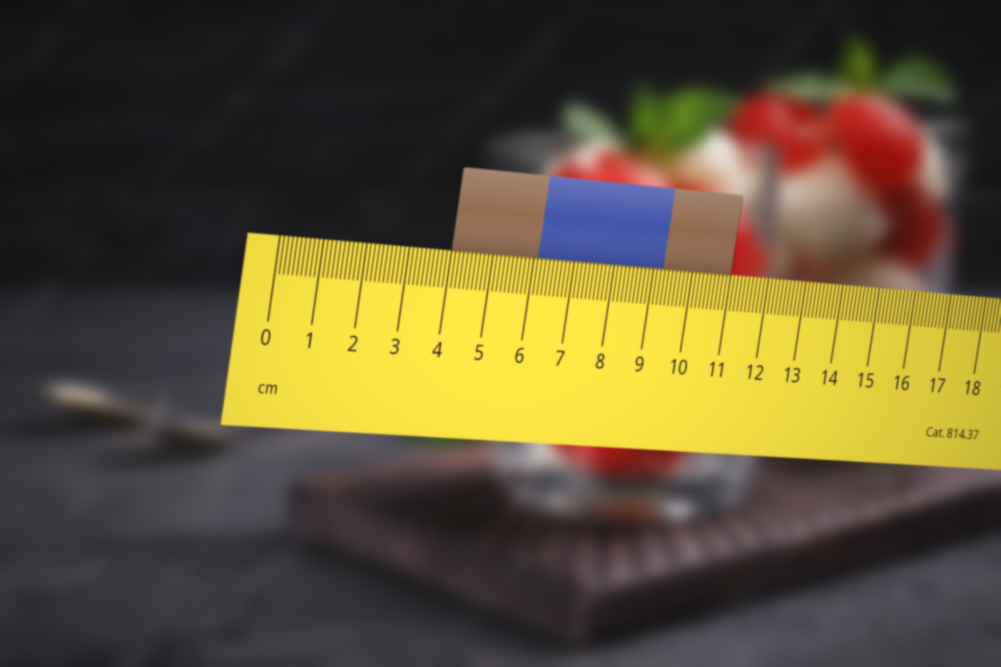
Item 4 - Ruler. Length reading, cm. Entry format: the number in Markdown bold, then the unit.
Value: **7** cm
